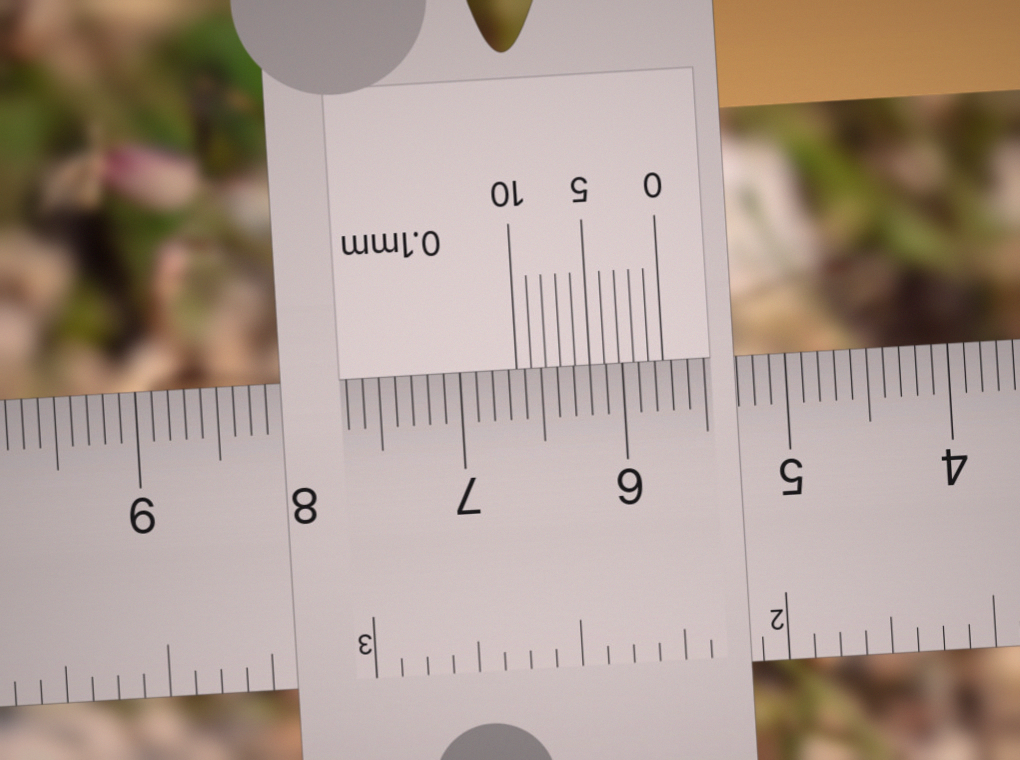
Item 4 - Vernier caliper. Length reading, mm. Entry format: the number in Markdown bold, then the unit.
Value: **57.5** mm
